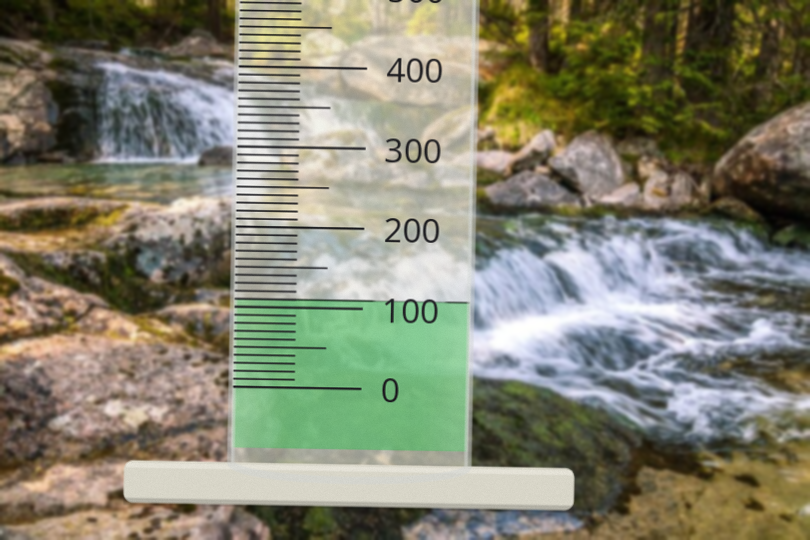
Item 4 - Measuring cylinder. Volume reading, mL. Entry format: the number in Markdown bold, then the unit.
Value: **110** mL
